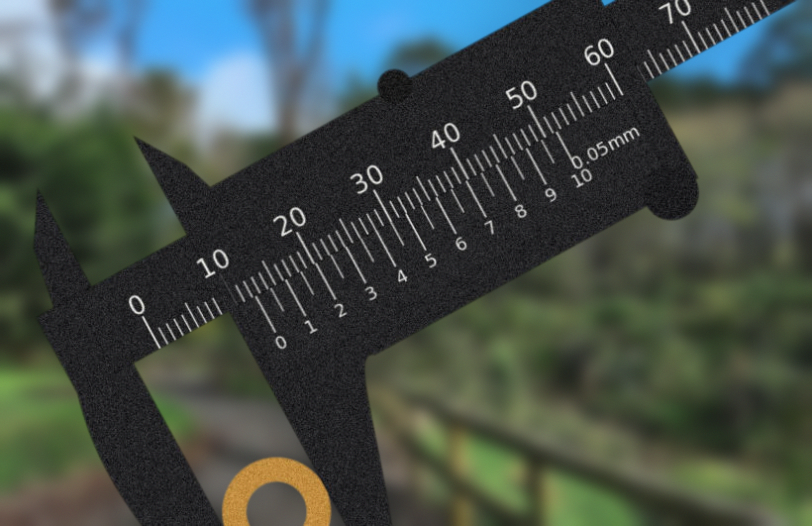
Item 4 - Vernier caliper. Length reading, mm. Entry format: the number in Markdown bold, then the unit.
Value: **12.4** mm
